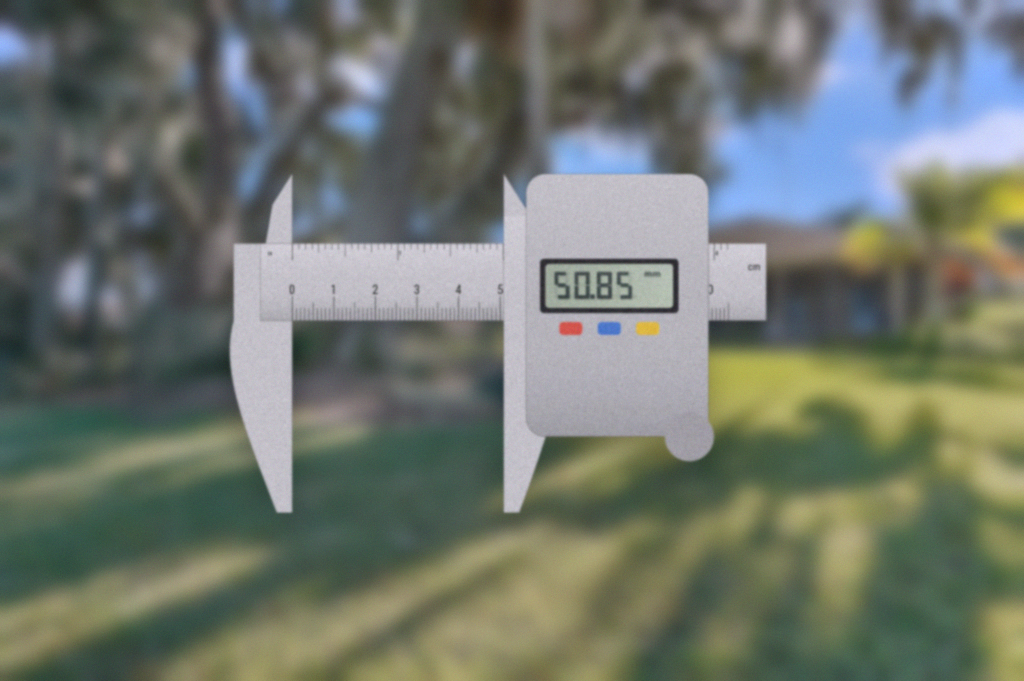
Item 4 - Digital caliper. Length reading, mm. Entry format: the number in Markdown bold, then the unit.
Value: **50.85** mm
